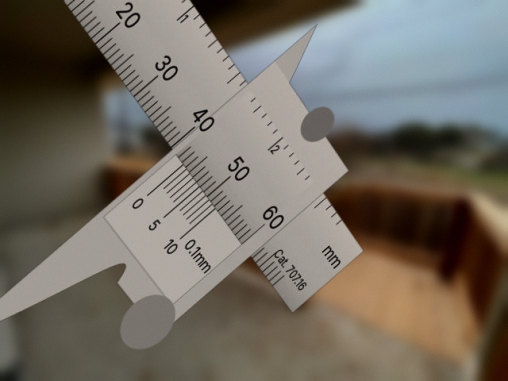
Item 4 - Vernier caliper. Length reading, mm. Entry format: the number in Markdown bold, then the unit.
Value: **43.4** mm
